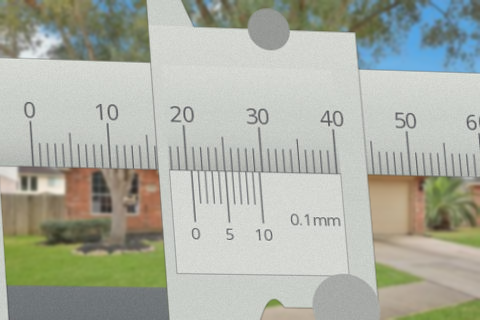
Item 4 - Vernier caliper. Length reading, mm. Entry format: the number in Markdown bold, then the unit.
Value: **20.6** mm
